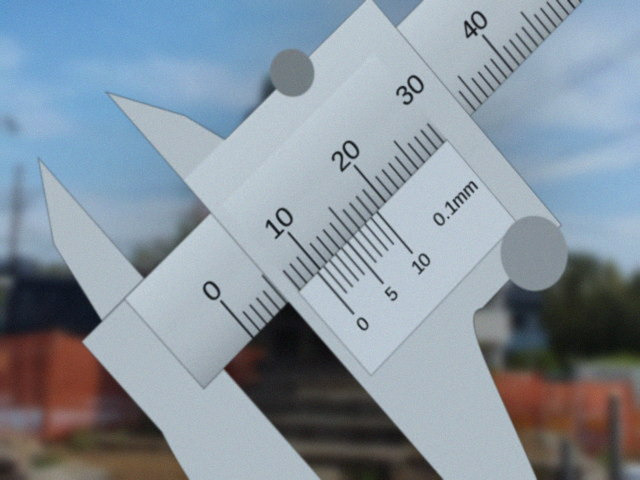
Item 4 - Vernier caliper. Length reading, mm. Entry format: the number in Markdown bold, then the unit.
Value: **9.6** mm
